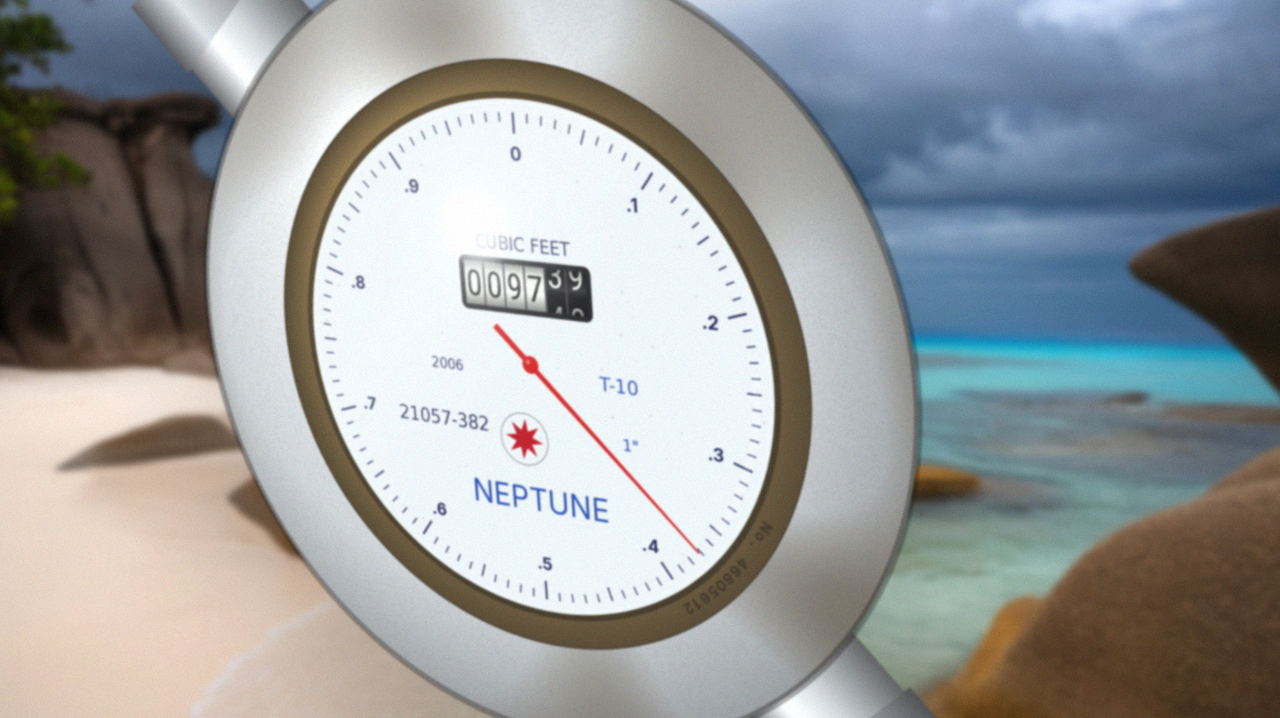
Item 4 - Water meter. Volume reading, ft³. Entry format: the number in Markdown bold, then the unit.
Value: **9739.37** ft³
